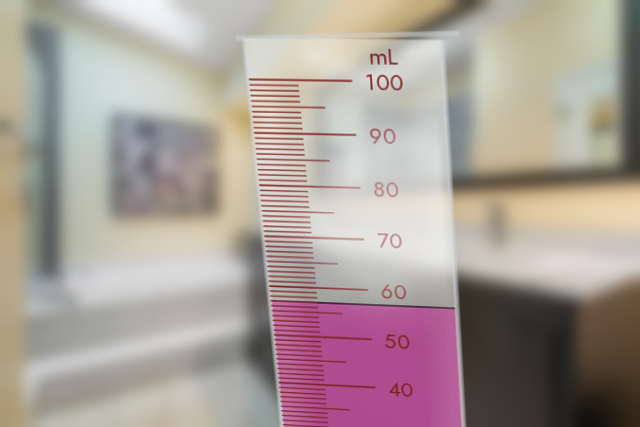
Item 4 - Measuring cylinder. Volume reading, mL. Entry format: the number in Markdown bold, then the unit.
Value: **57** mL
